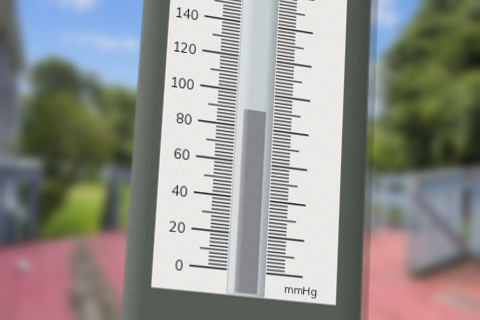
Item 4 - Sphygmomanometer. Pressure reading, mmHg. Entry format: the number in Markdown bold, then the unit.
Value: **90** mmHg
